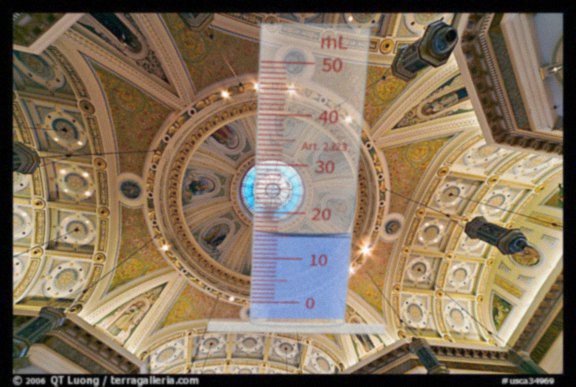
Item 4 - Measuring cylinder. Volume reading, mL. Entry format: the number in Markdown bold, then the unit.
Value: **15** mL
